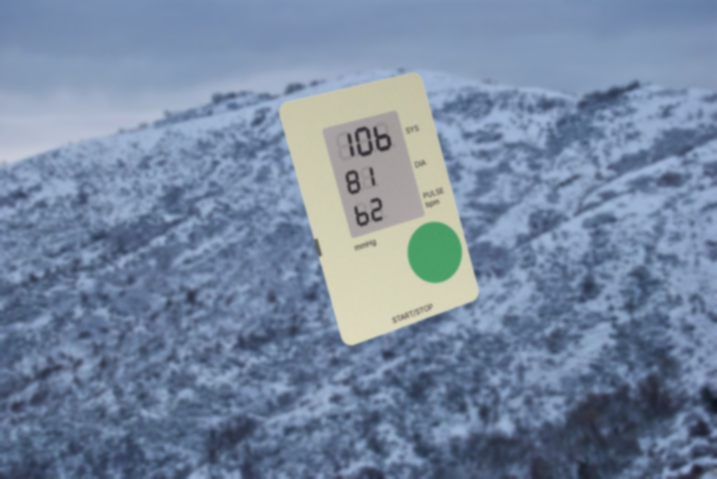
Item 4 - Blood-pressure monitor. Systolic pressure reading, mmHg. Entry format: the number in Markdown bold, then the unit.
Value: **106** mmHg
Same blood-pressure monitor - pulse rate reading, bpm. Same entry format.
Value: **62** bpm
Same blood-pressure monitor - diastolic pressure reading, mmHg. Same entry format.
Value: **81** mmHg
